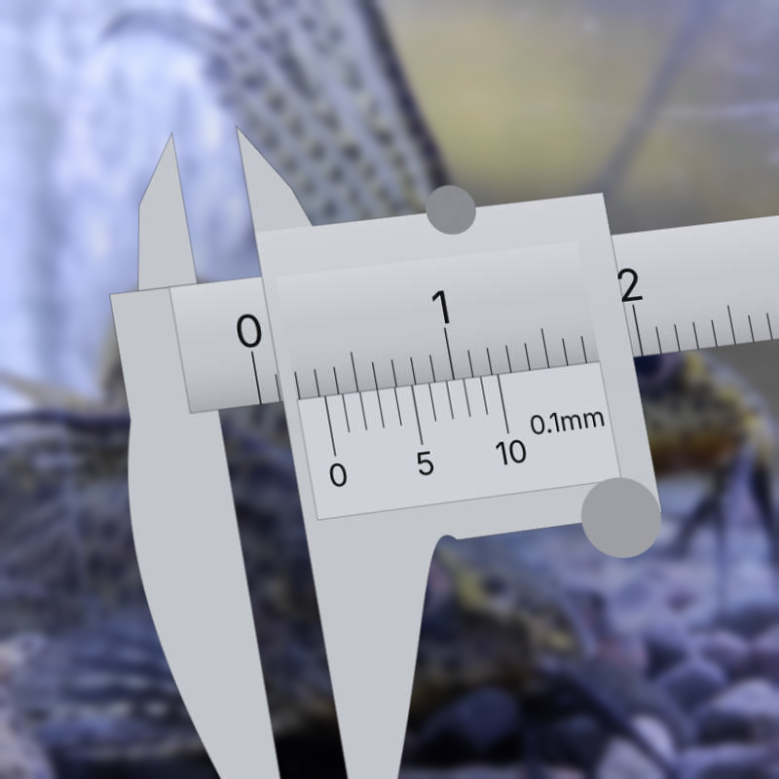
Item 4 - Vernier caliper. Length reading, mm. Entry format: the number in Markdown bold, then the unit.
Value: **3.3** mm
